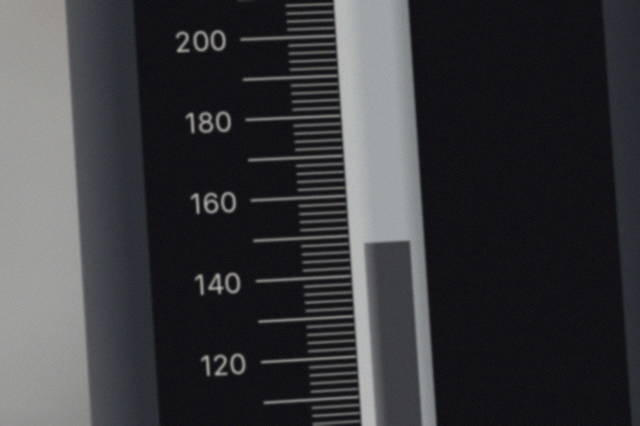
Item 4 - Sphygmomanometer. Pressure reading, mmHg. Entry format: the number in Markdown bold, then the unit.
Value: **148** mmHg
